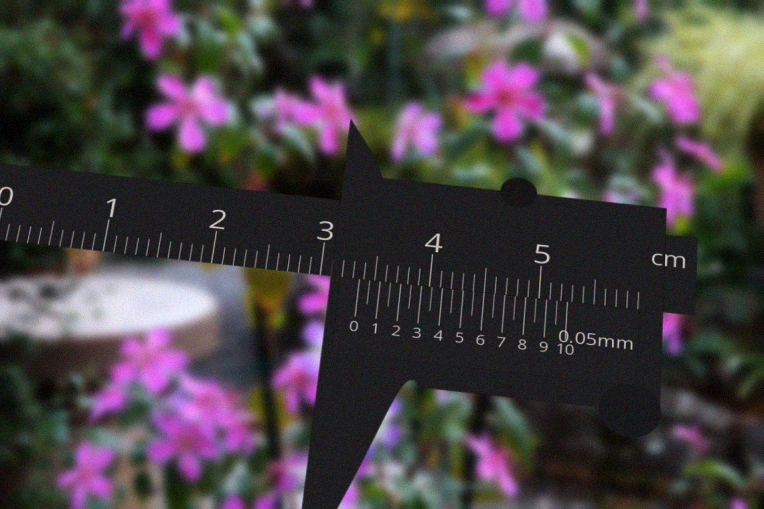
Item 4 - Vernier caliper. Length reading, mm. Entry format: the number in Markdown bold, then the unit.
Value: **33.6** mm
